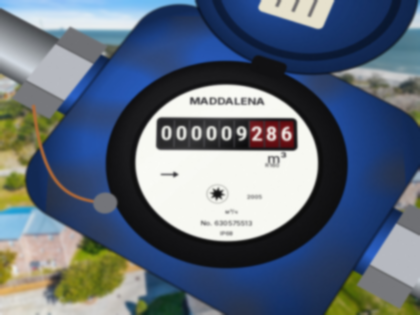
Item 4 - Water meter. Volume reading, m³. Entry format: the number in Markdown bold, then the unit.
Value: **9.286** m³
